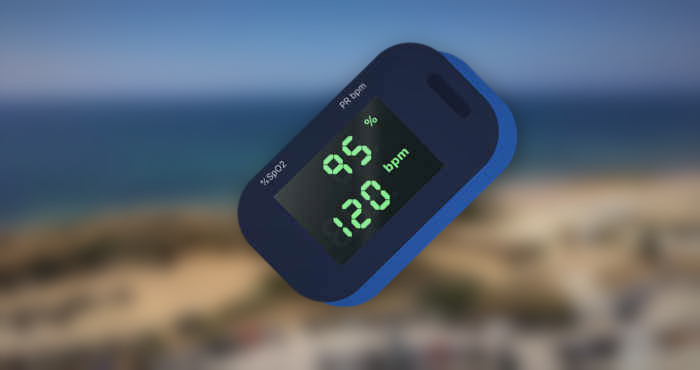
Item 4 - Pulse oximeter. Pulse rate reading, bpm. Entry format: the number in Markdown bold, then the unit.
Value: **120** bpm
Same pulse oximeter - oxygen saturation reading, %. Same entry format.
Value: **95** %
